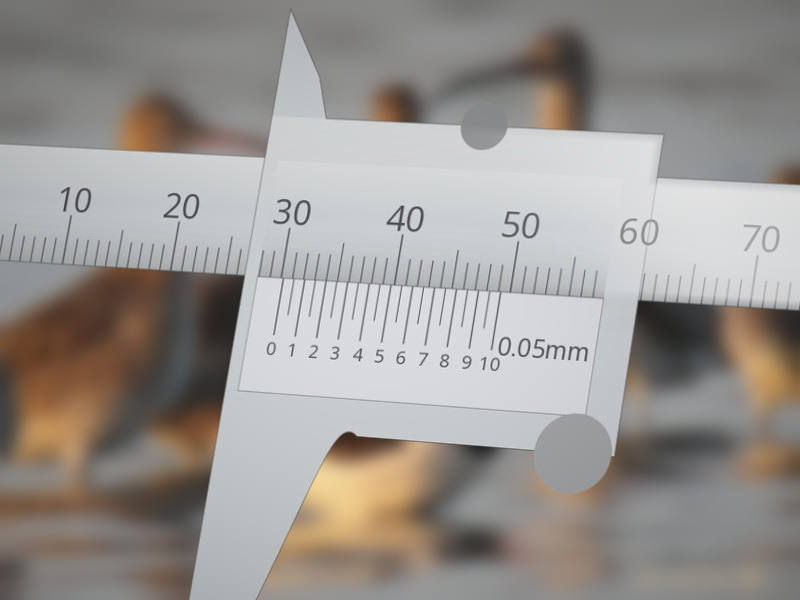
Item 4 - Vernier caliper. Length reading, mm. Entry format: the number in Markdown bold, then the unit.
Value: **30.2** mm
